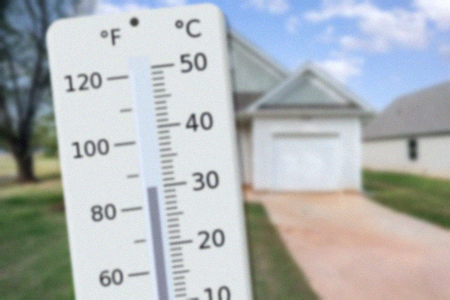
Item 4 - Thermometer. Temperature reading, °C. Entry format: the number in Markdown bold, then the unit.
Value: **30** °C
